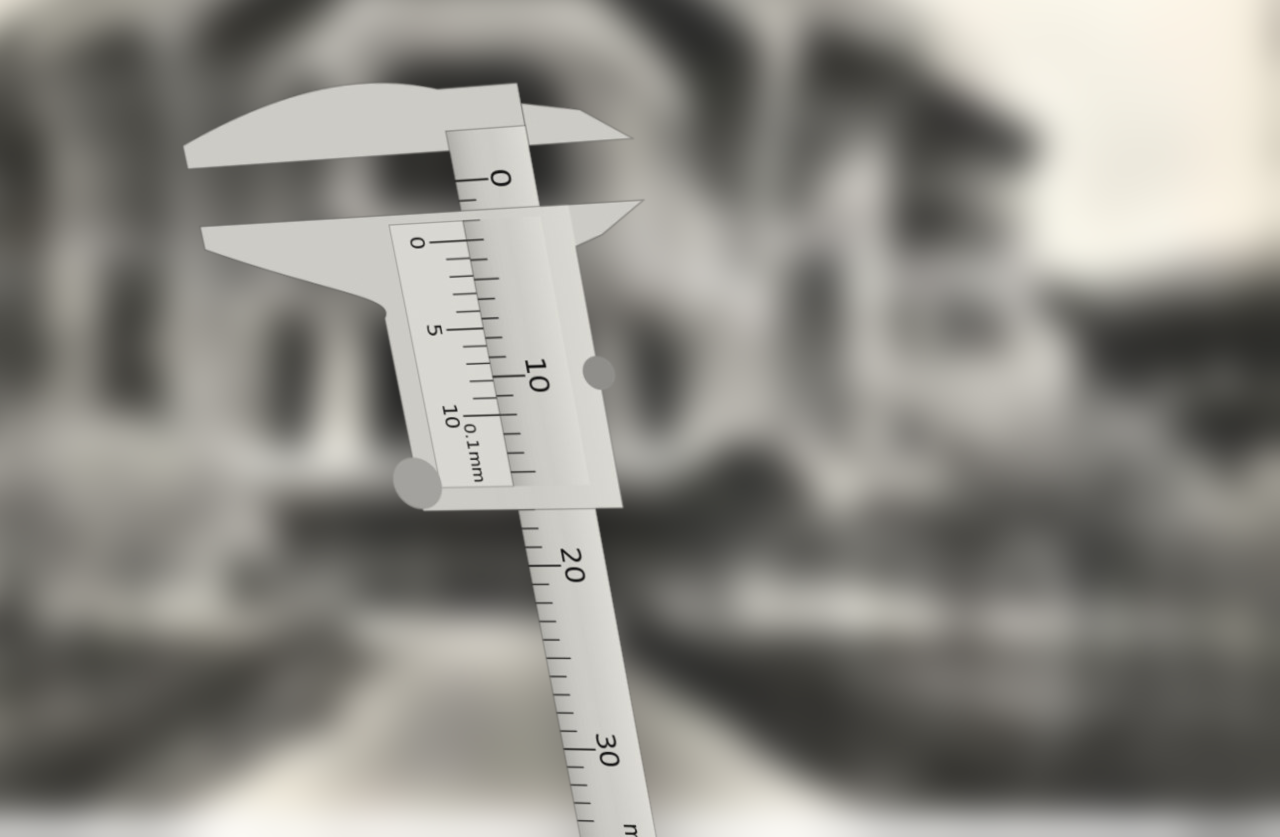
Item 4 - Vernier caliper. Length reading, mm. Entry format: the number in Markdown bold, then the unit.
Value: **3.0** mm
